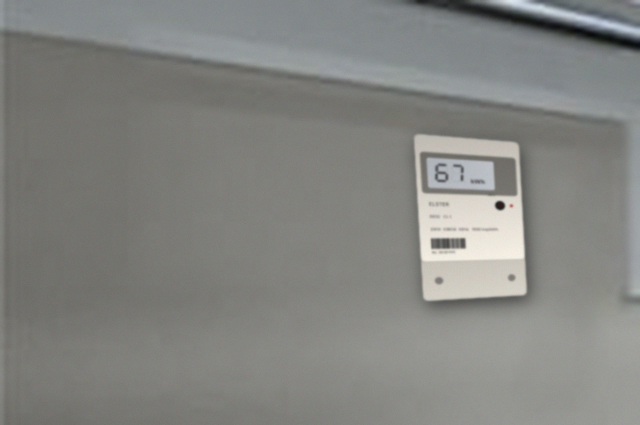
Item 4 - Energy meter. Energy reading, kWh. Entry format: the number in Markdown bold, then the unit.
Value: **67** kWh
